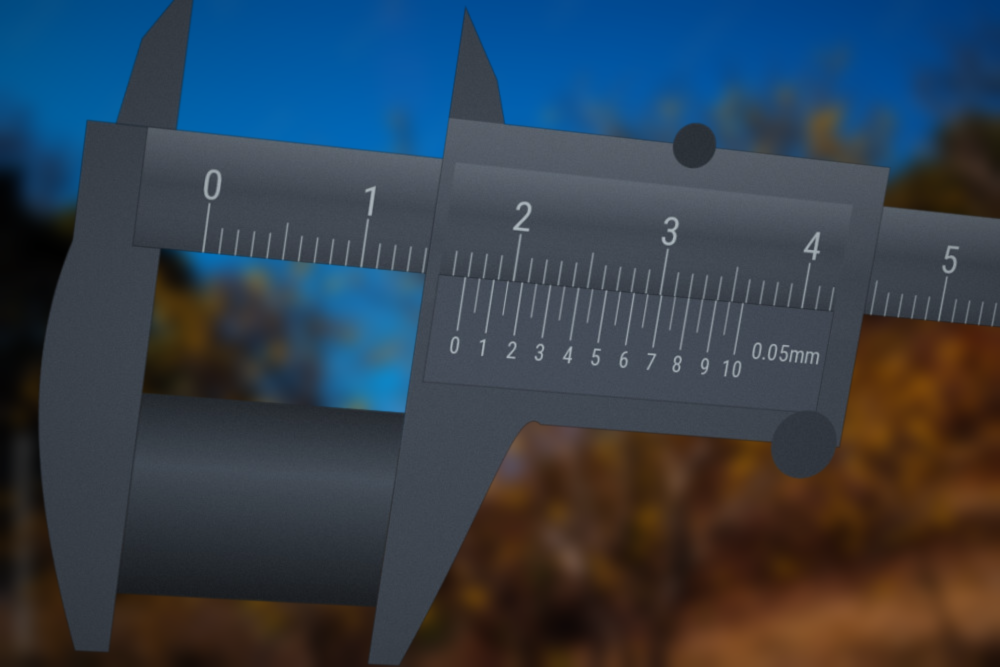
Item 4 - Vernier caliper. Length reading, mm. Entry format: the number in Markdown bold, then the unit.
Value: **16.8** mm
